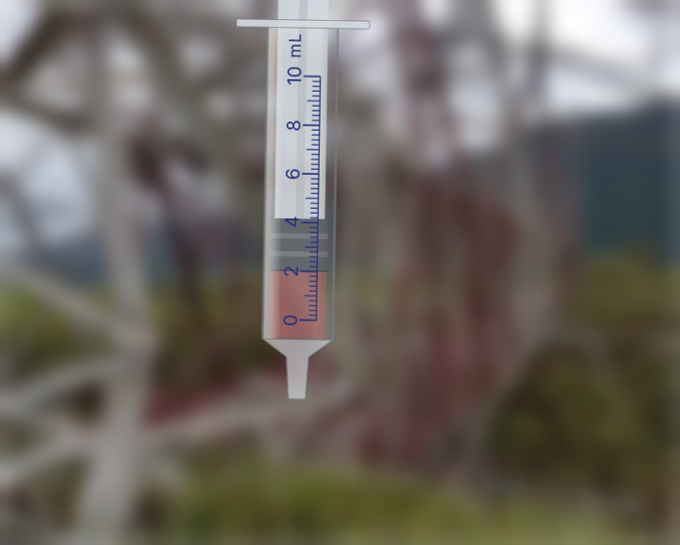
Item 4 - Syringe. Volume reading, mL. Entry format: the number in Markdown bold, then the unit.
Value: **2** mL
